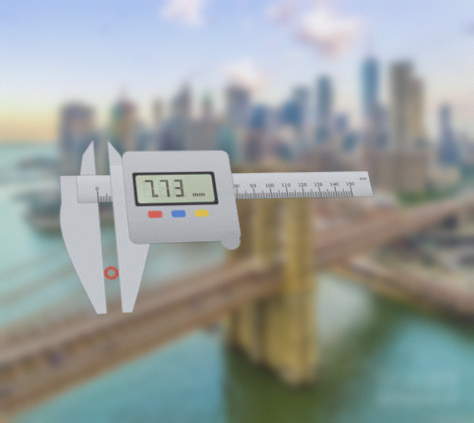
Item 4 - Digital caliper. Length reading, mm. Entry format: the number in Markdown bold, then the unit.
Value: **7.73** mm
